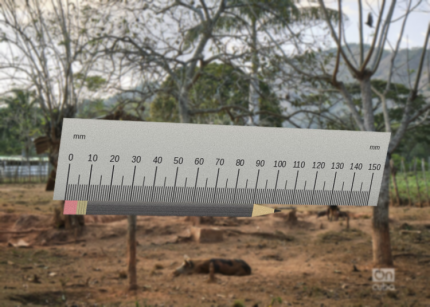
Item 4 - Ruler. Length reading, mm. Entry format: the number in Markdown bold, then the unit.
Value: **105** mm
